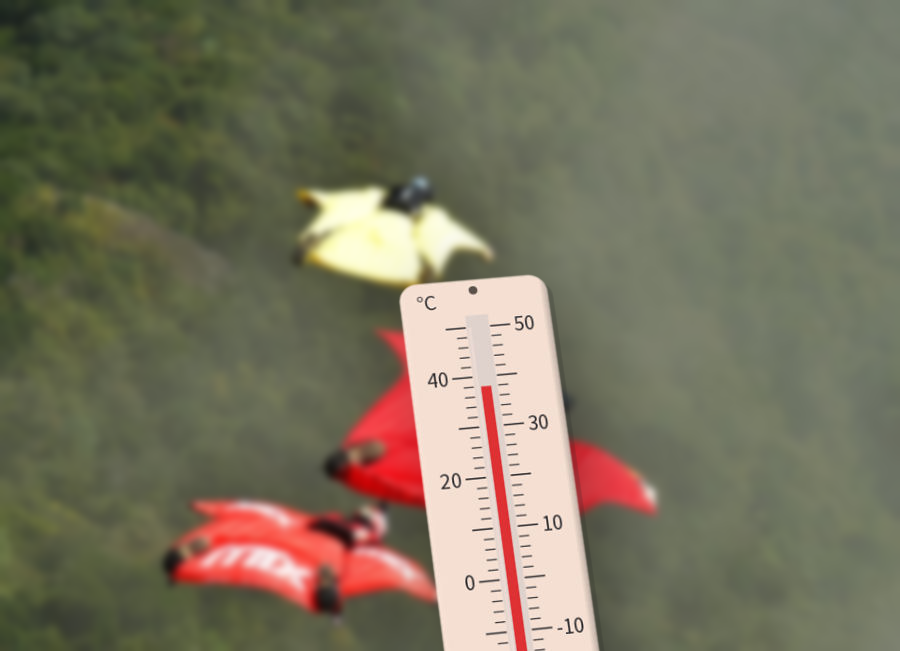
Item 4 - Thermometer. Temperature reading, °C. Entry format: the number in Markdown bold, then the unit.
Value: **38** °C
